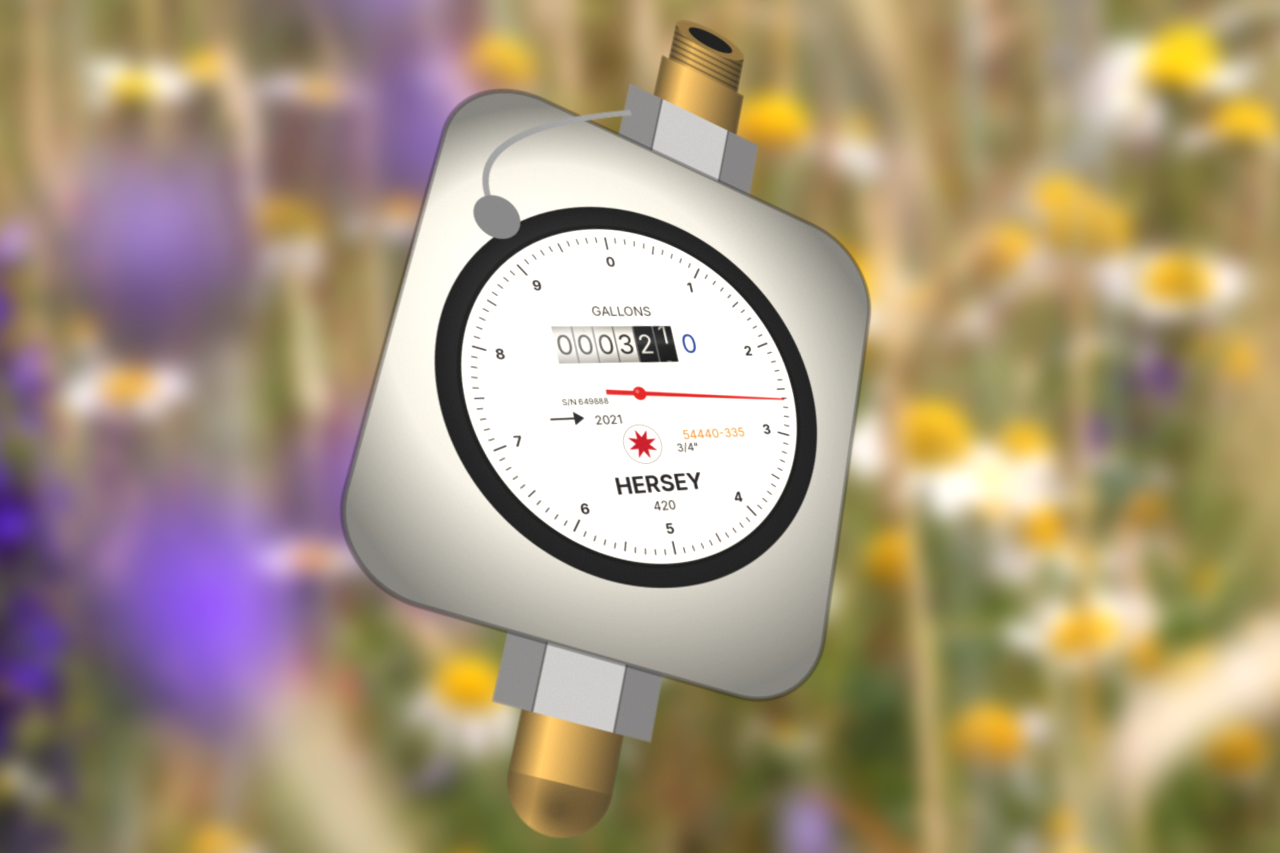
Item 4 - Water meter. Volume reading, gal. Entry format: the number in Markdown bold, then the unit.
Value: **3212.6** gal
